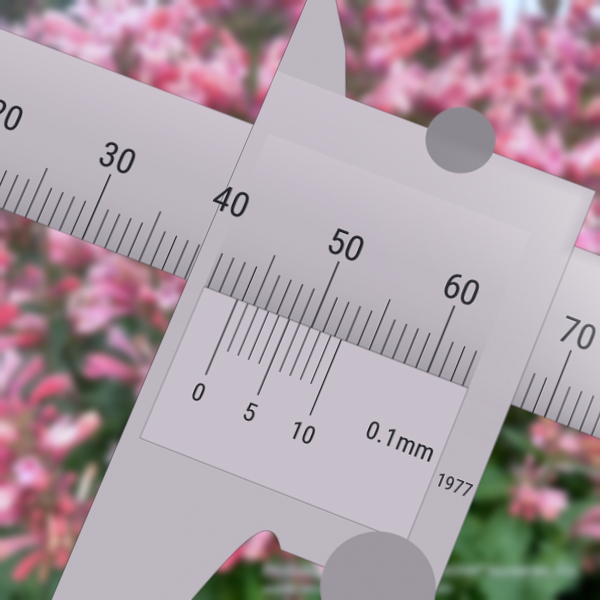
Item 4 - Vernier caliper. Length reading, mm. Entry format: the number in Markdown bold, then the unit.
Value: **43.6** mm
